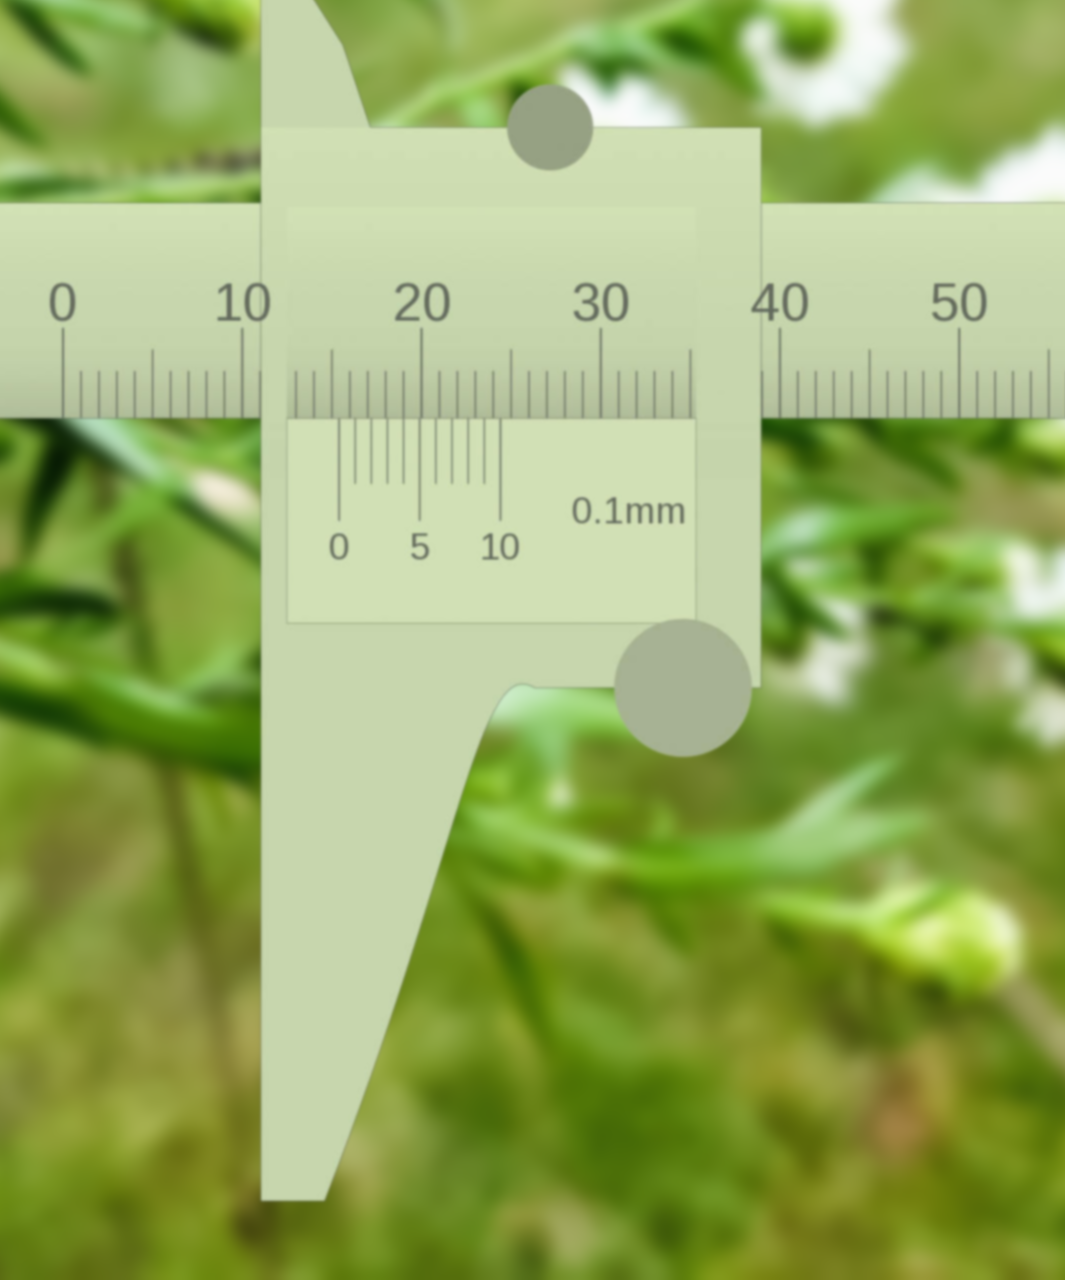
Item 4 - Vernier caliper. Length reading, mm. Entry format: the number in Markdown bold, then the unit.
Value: **15.4** mm
